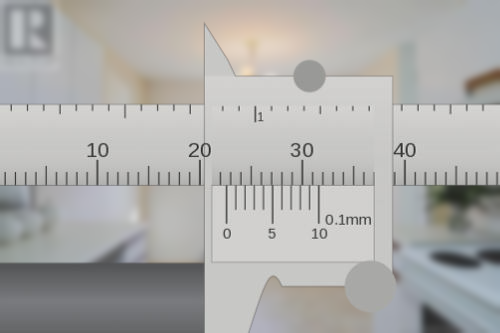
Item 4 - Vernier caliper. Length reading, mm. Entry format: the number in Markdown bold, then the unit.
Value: **22.6** mm
